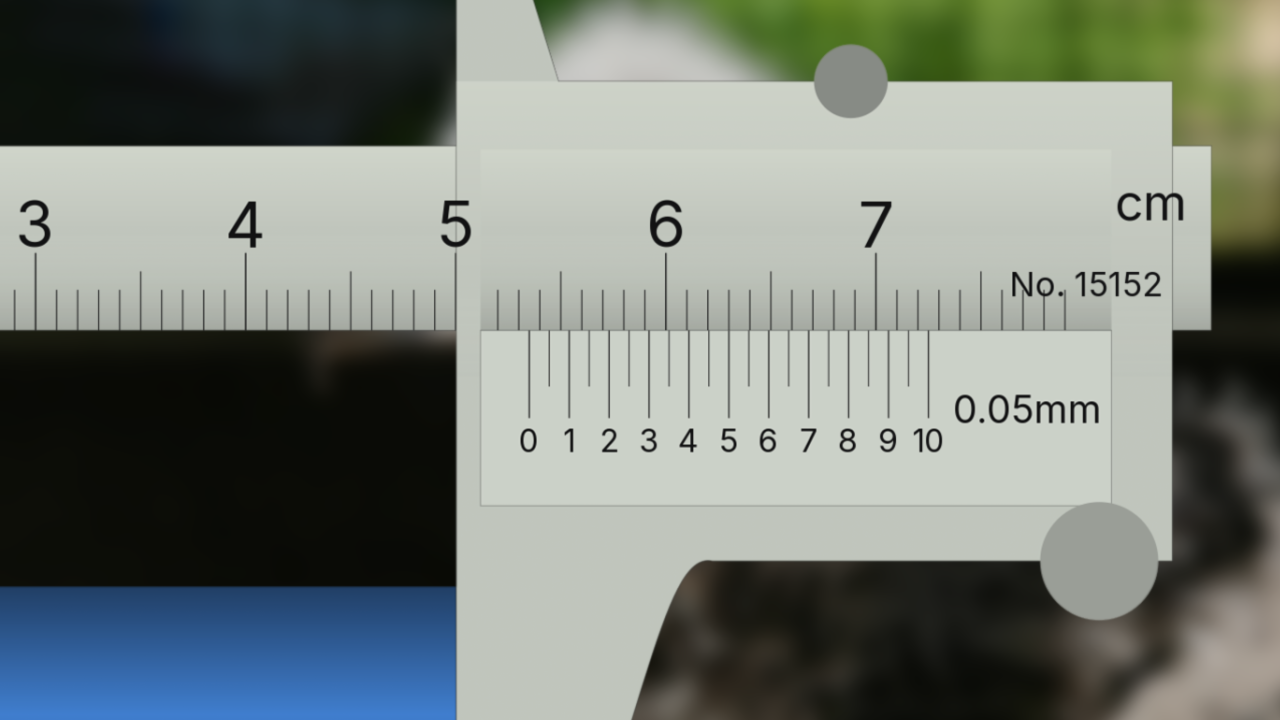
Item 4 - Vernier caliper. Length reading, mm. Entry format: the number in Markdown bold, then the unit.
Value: **53.5** mm
